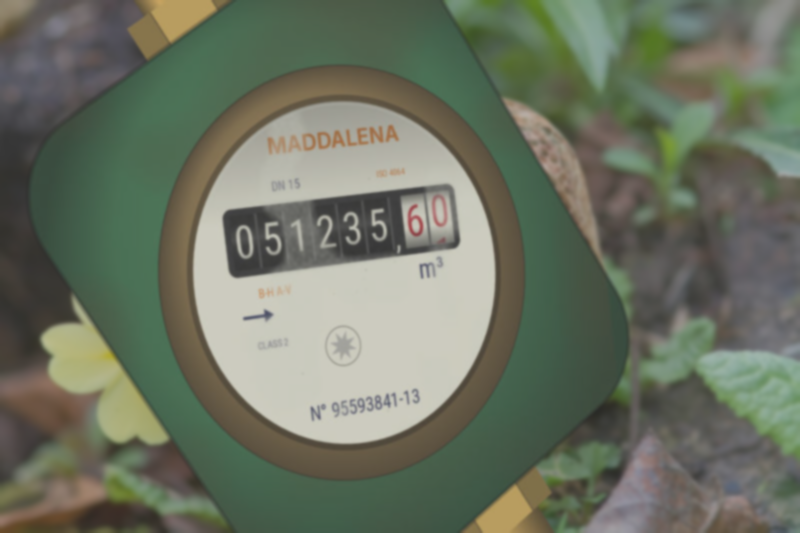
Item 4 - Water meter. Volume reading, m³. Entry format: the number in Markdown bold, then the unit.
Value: **51235.60** m³
